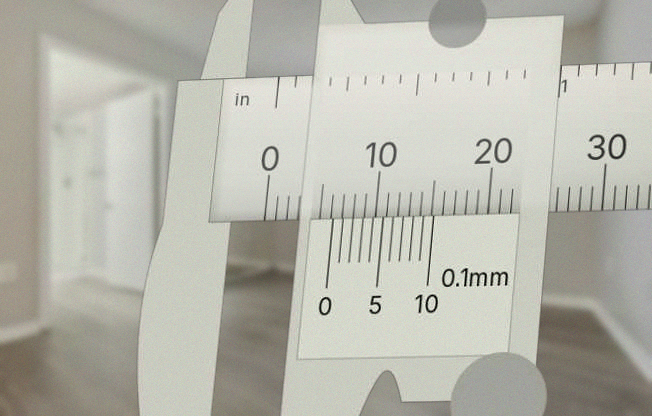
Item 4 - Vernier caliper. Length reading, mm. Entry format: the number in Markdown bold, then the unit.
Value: **6.2** mm
